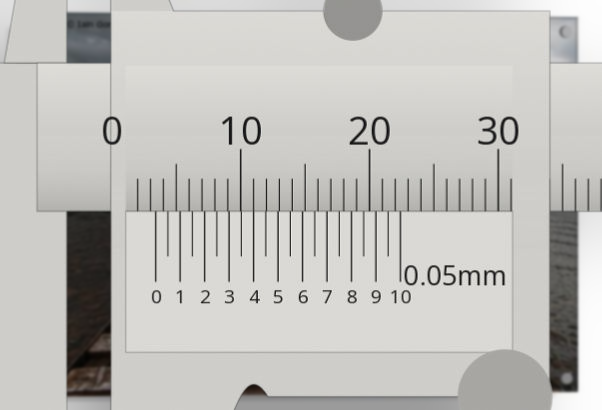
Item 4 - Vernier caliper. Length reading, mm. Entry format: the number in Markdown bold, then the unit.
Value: **3.4** mm
